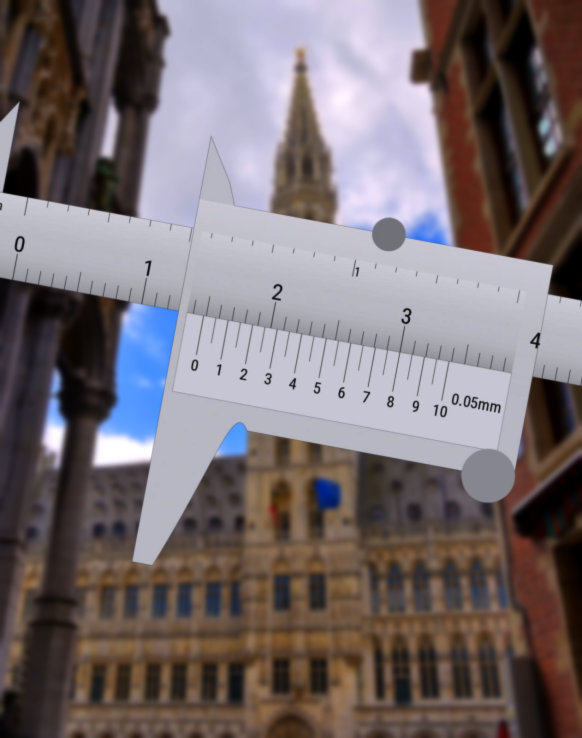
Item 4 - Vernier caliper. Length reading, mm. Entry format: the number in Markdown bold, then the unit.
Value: **14.8** mm
